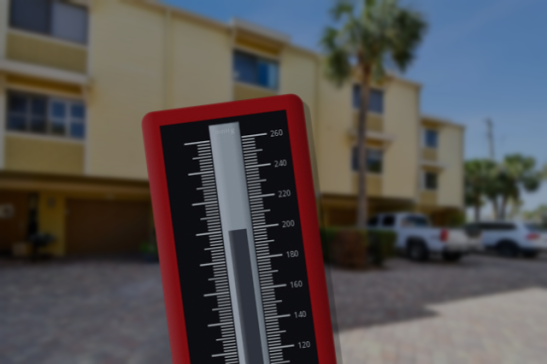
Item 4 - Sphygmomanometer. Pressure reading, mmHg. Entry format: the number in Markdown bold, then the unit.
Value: **200** mmHg
